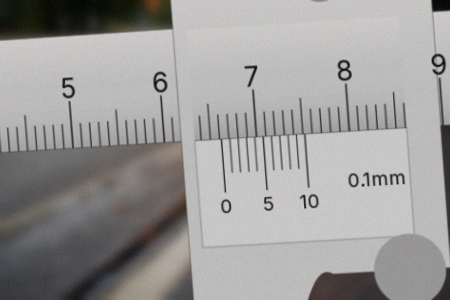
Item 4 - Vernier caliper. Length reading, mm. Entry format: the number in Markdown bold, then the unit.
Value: **66.2** mm
